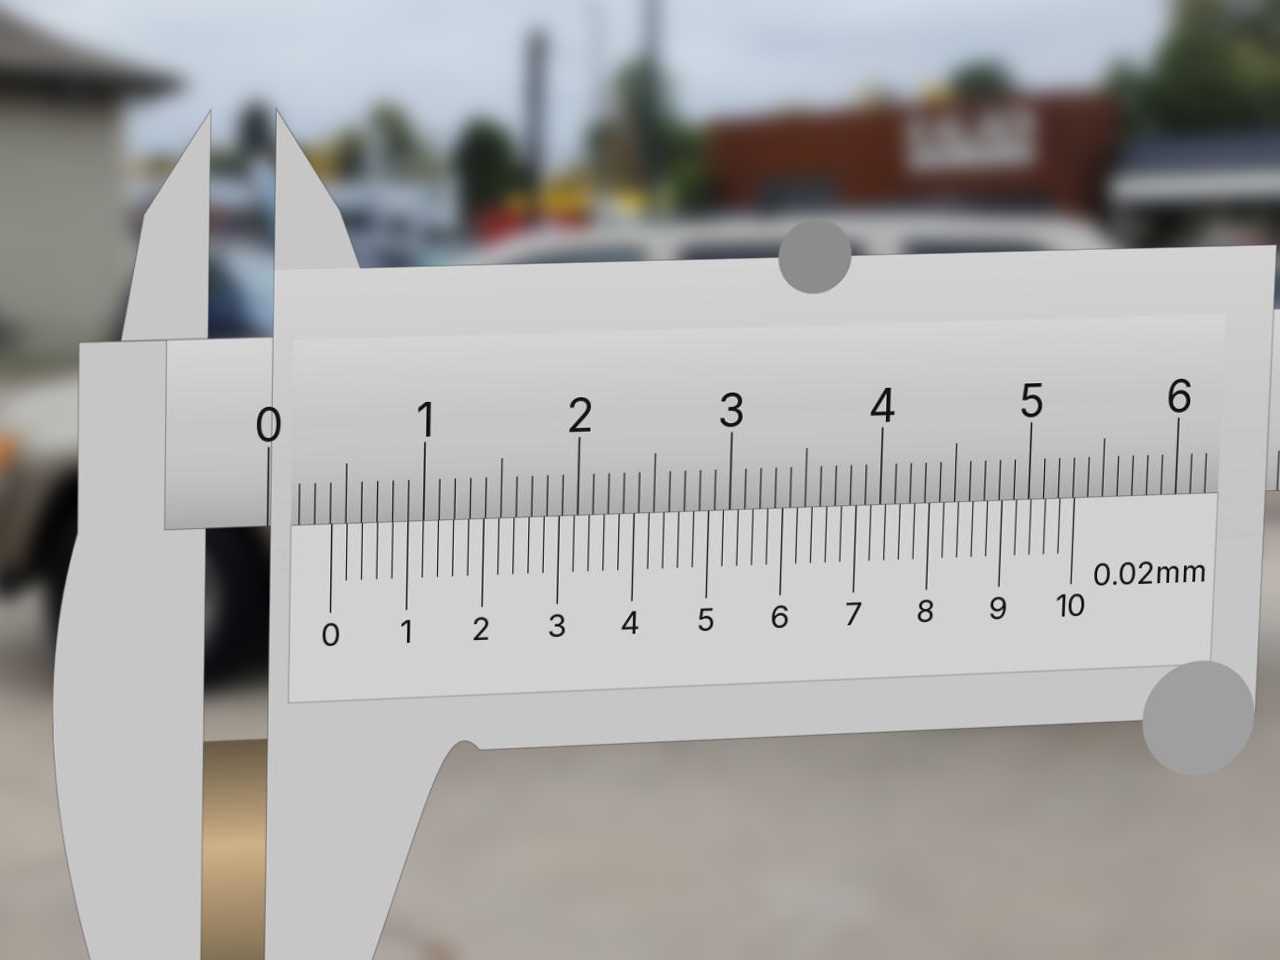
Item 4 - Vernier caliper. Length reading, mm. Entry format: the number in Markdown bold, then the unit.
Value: **4.1** mm
